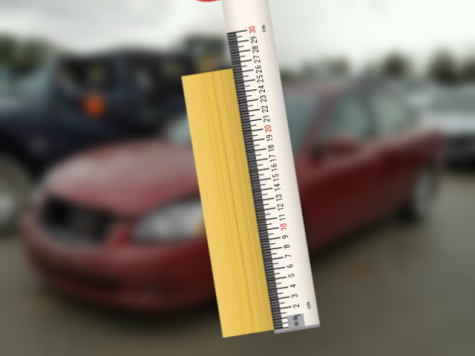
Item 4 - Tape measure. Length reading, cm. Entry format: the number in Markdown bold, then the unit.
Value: **26.5** cm
